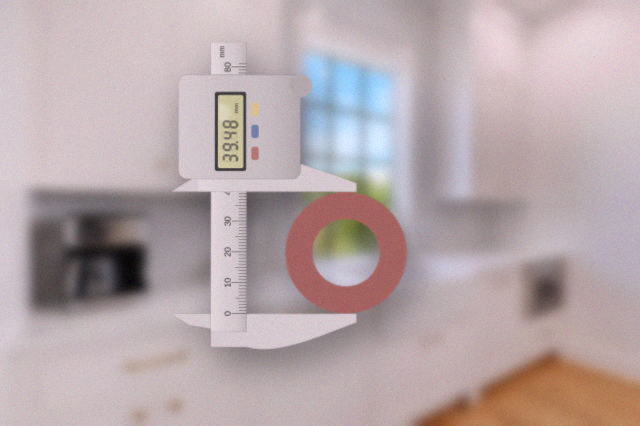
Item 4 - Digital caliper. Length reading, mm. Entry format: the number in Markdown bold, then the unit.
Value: **39.48** mm
